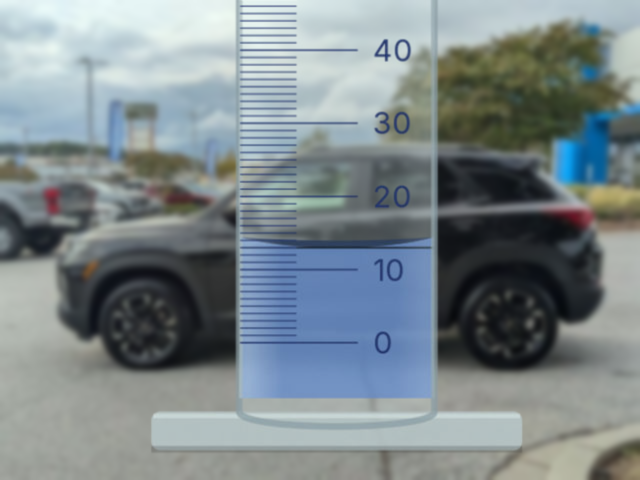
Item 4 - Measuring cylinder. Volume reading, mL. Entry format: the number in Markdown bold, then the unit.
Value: **13** mL
